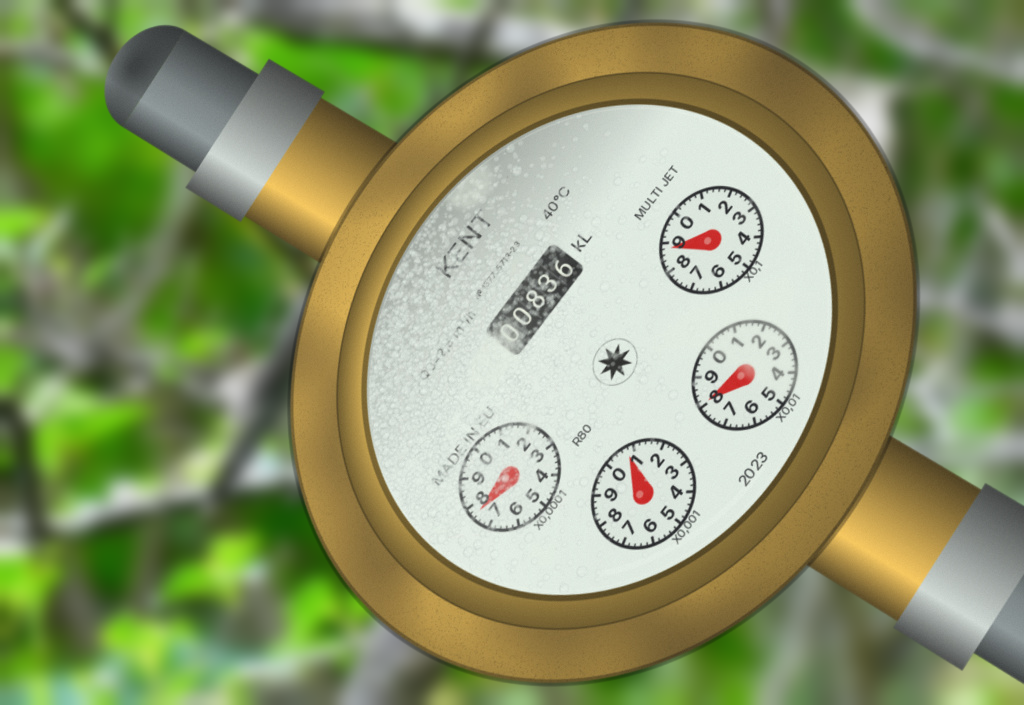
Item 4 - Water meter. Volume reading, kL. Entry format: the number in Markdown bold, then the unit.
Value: **835.8807** kL
